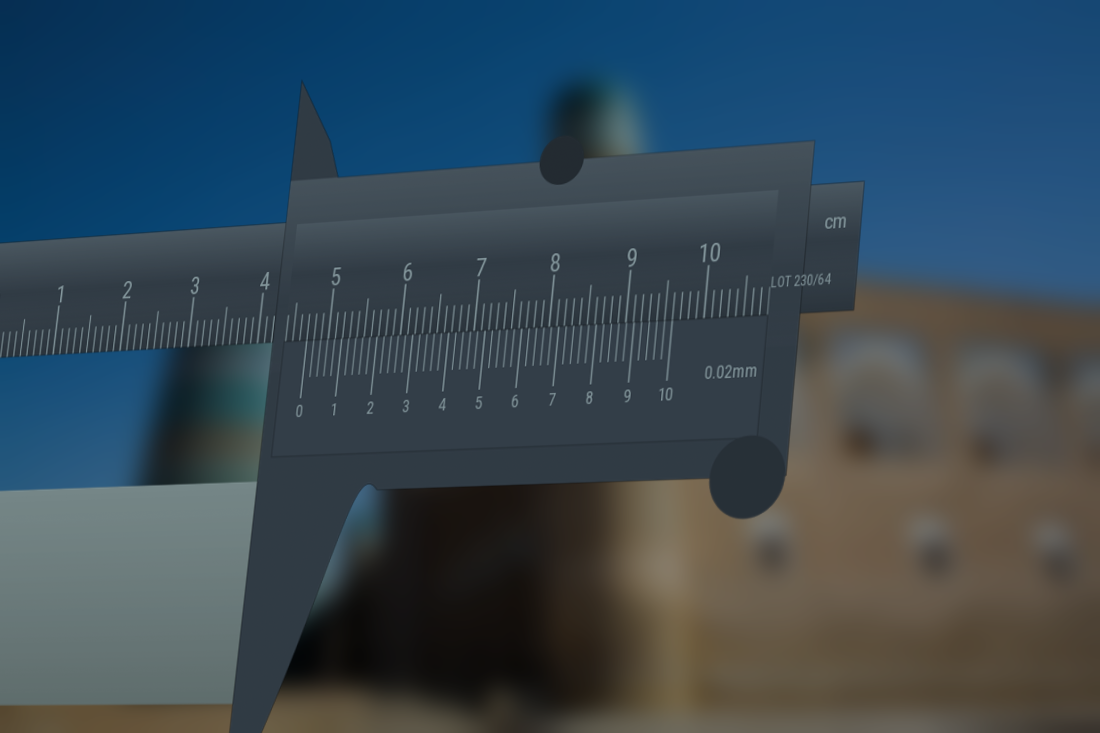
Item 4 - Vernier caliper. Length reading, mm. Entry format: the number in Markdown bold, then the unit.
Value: **47.0** mm
